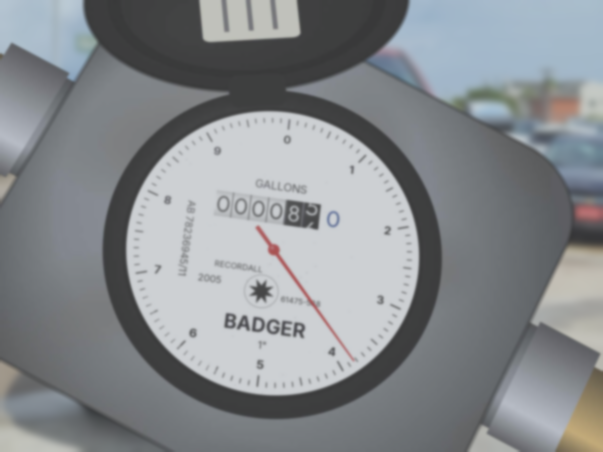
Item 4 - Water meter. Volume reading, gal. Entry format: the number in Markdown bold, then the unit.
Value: **853.8** gal
